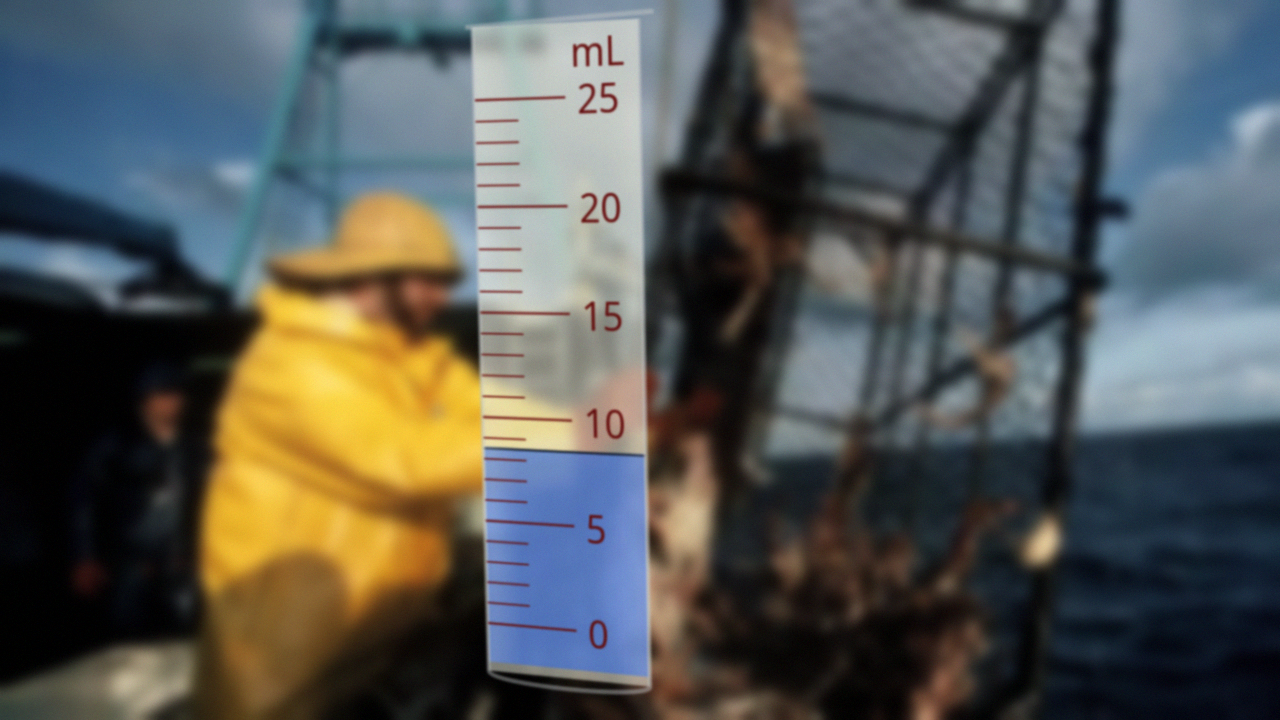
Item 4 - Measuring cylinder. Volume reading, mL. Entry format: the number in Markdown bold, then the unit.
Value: **8.5** mL
